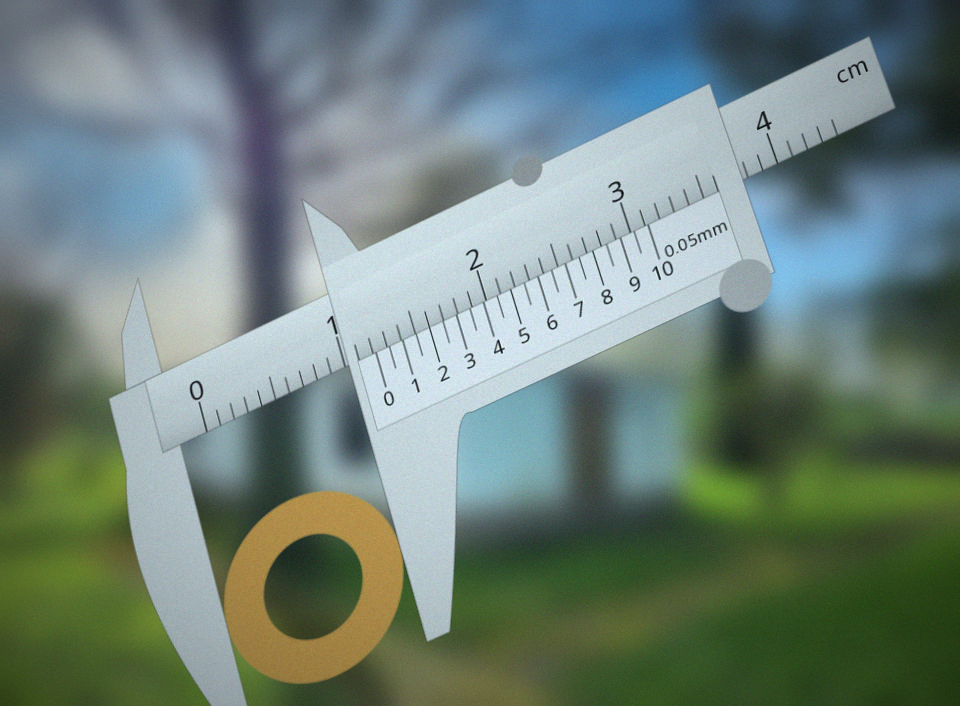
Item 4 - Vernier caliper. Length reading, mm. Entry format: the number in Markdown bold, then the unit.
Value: **12.2** mm
